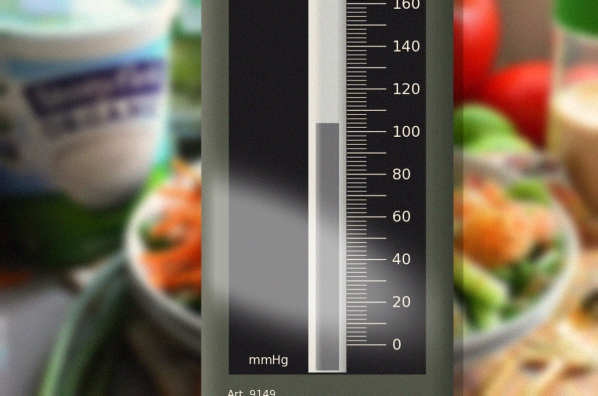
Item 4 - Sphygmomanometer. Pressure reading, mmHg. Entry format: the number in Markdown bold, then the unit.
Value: **104** mmHg
